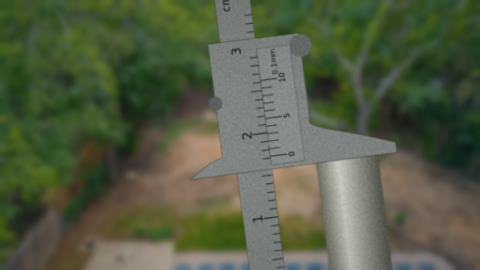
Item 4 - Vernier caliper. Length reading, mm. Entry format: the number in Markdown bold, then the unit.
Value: **17.2** mm
